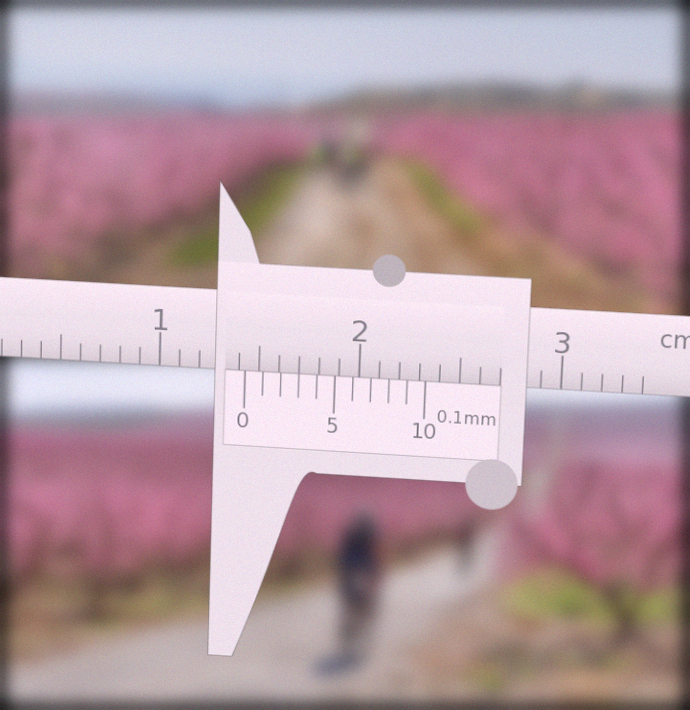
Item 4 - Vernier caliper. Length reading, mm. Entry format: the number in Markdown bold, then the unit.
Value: **14.3** mm
